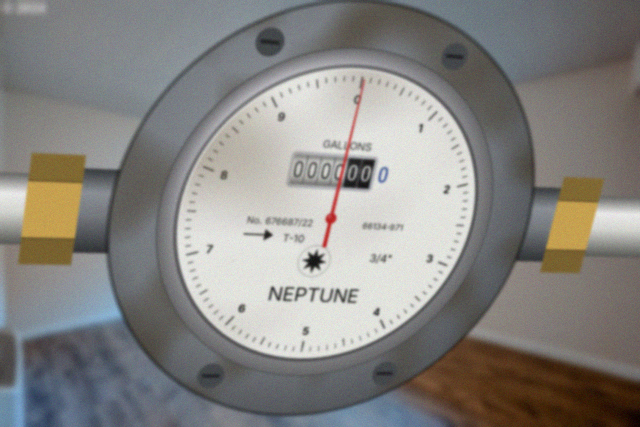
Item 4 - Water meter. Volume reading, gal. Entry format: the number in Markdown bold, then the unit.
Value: **0.0** gal
